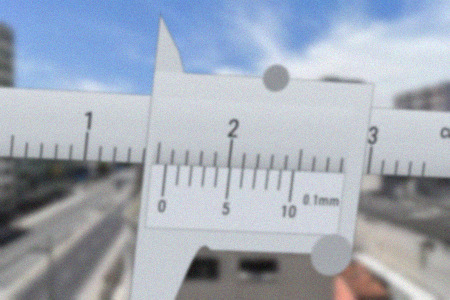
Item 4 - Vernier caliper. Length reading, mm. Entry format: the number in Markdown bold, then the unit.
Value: **15.6** mm
